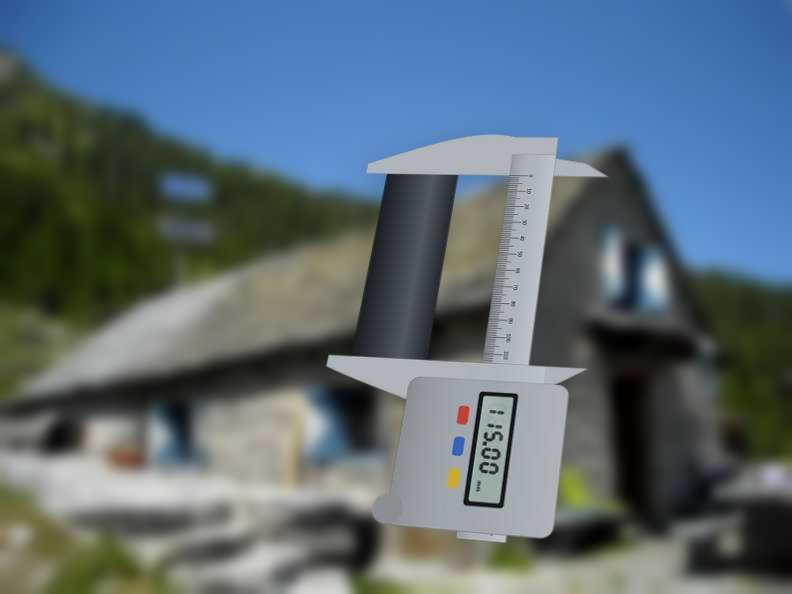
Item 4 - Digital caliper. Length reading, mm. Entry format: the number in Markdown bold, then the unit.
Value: **115.00** mm
